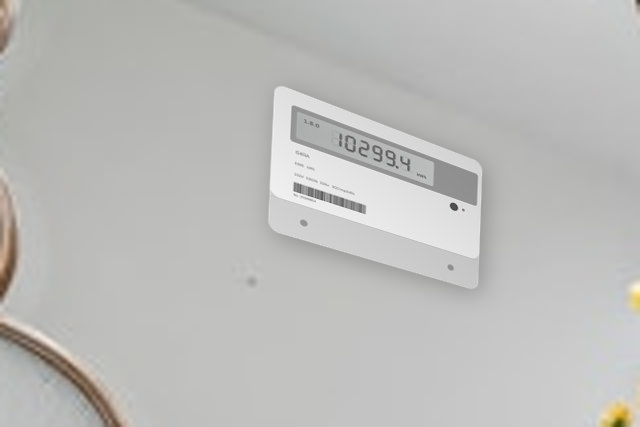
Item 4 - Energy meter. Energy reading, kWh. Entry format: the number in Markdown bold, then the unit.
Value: **10299.4** kWh
